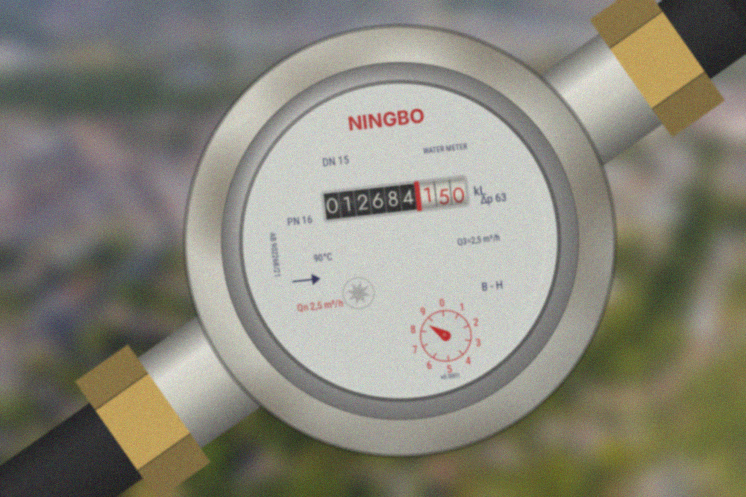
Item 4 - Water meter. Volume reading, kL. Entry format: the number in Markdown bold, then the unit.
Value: **12684.1498** kL
